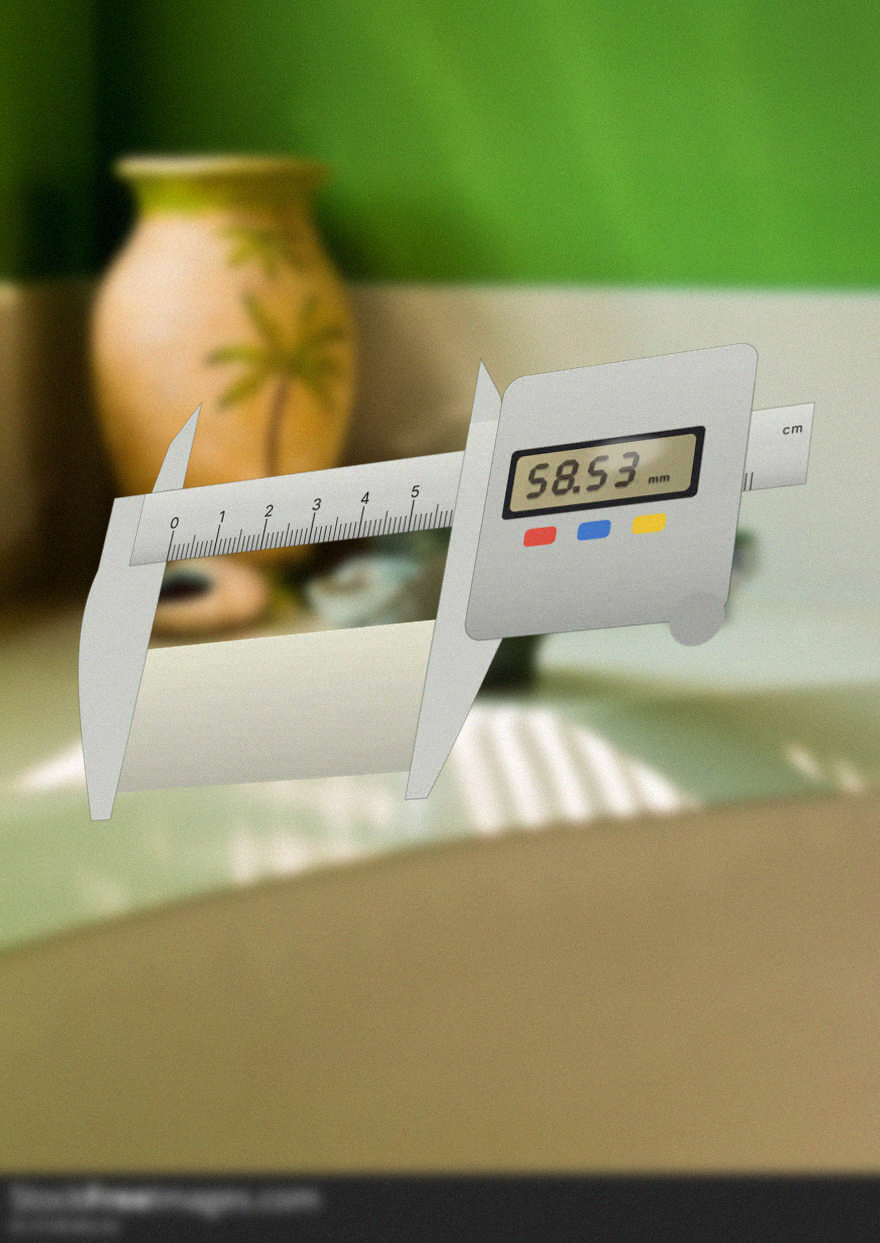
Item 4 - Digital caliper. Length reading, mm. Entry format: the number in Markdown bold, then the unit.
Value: **58.53** mm
